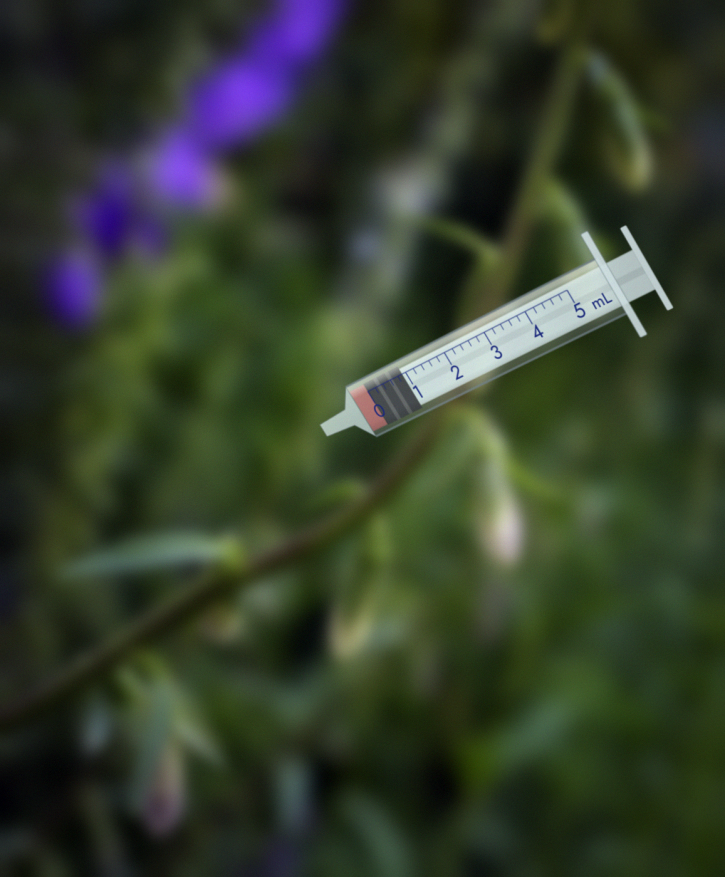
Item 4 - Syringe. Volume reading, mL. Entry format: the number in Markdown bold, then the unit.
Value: **0** mL
